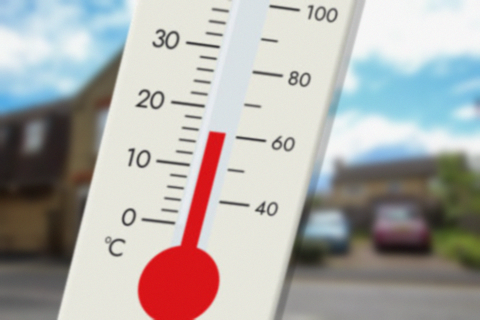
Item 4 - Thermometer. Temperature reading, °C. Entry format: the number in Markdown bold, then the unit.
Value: **16** °C
